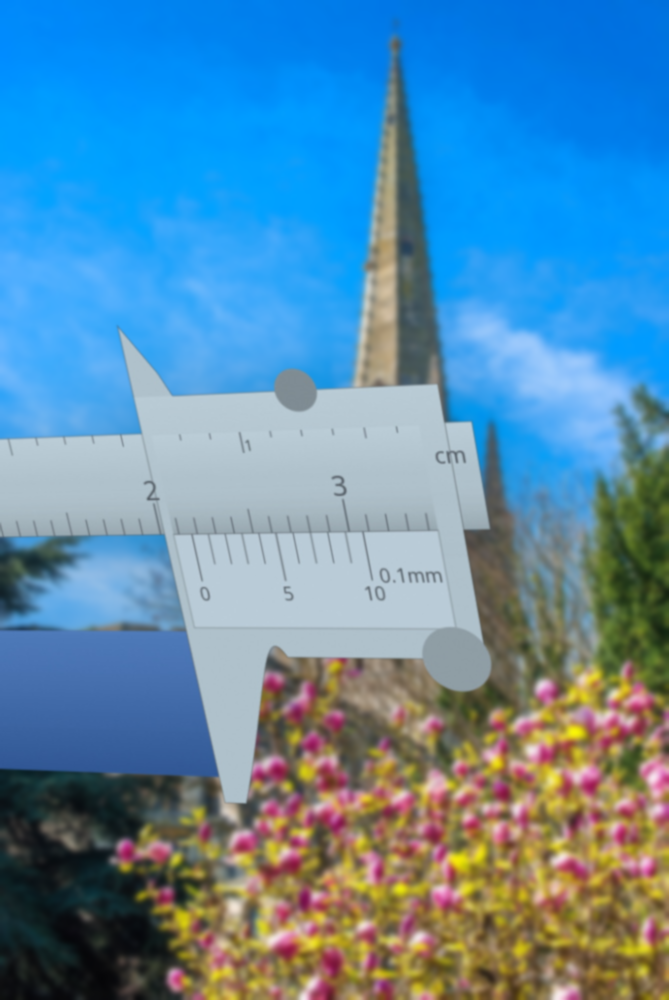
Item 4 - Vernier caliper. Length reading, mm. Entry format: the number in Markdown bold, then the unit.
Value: **21.7** mm
